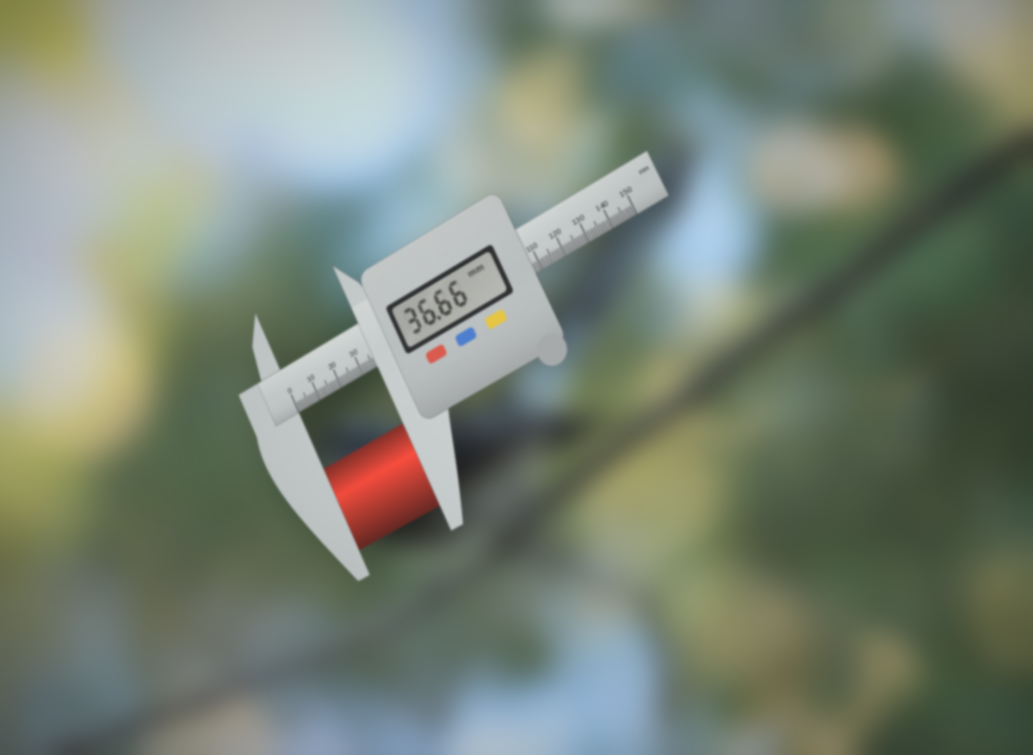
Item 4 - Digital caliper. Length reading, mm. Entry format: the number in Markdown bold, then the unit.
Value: **36.66** mm
